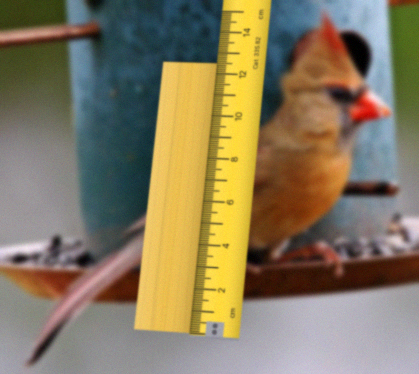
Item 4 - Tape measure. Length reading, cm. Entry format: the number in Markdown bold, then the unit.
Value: **12.5** cm
